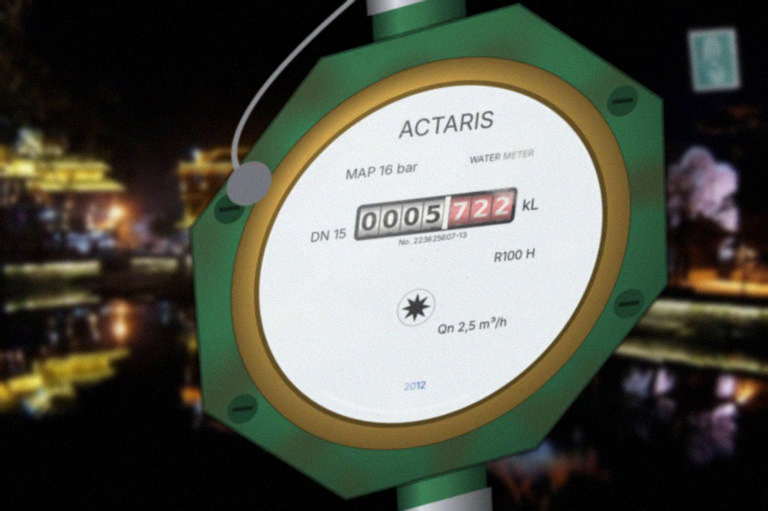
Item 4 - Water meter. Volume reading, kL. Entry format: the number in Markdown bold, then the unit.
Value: **5.722** kL
